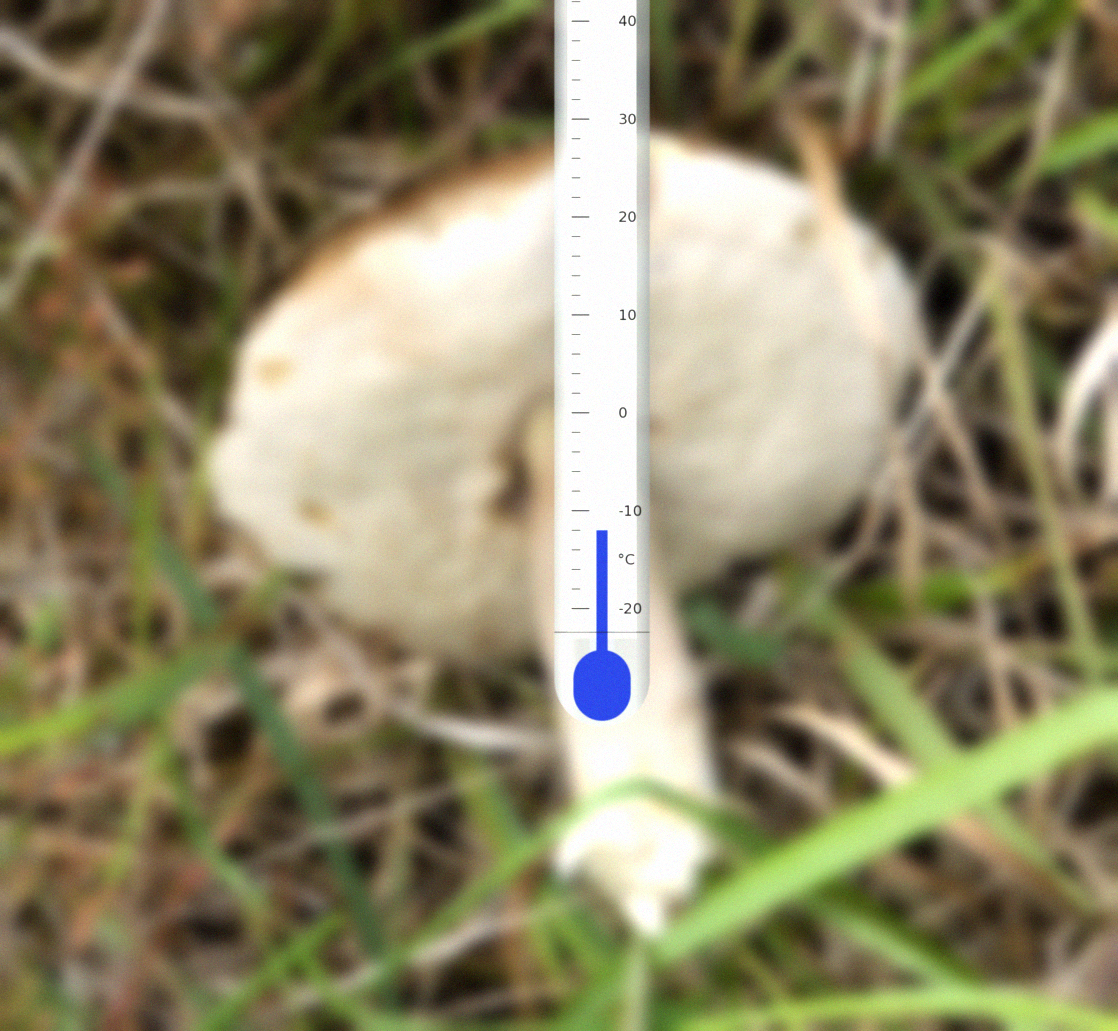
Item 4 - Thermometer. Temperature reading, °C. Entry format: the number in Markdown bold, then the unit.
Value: **-12** °C
